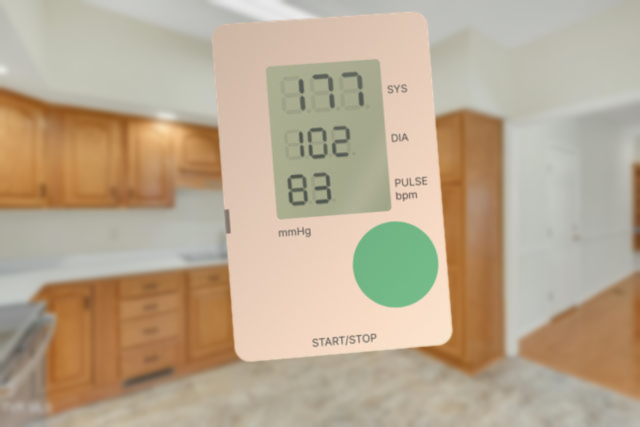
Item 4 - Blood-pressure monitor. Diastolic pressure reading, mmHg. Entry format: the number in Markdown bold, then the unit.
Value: **102** mmHg
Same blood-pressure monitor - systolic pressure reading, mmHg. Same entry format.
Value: **177** mmHg
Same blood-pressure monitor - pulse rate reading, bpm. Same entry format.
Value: **83** bpm
